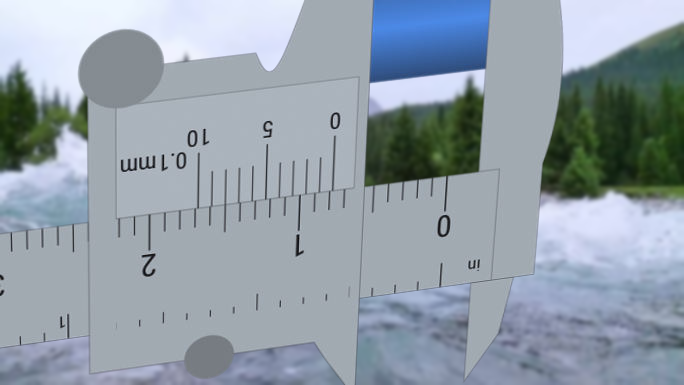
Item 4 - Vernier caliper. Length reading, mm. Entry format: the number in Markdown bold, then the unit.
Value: **7.8** mm
